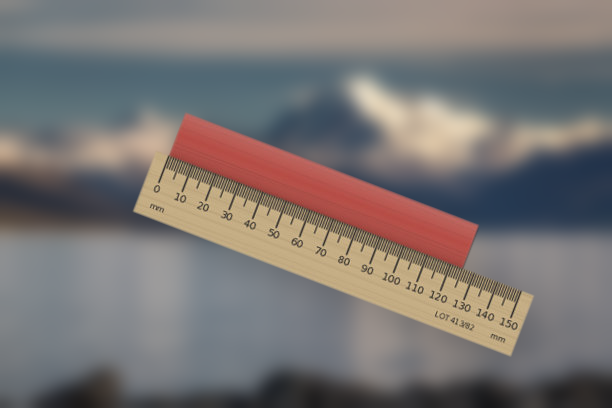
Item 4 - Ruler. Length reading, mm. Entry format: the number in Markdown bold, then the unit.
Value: **125** mm
